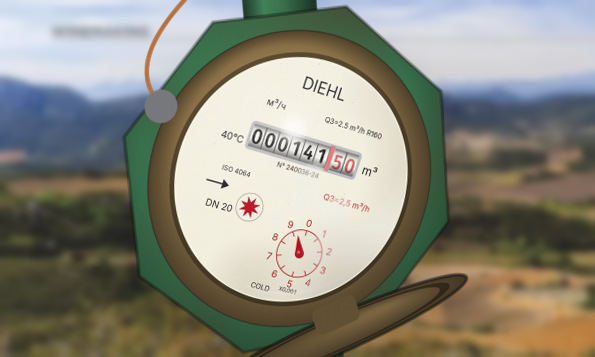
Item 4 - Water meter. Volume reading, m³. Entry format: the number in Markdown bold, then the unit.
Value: **141.499** m³
